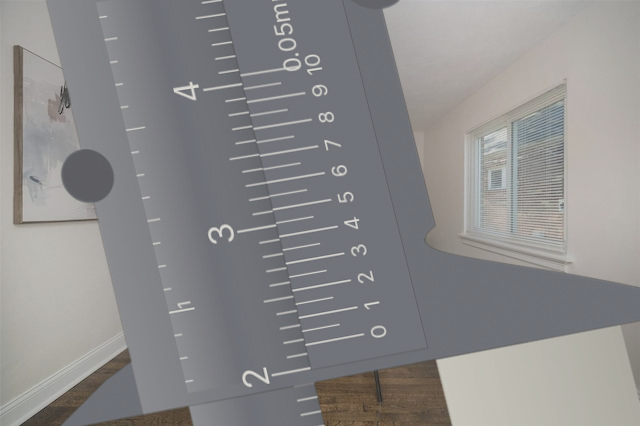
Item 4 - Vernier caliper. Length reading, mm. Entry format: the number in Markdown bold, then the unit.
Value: **21.6** mm
